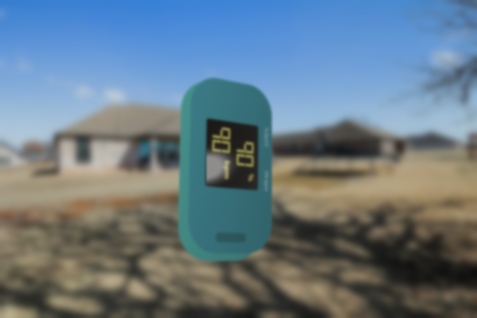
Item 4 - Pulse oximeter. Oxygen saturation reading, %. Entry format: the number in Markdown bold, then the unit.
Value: **90** %
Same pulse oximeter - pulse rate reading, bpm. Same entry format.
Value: **90** bpm
